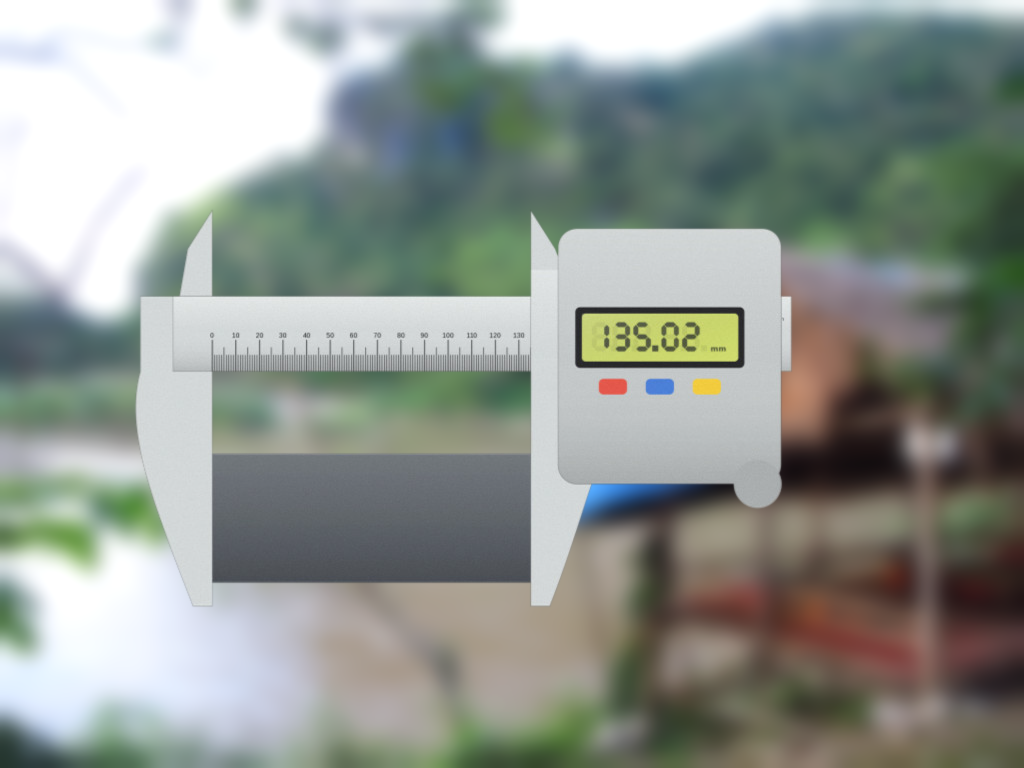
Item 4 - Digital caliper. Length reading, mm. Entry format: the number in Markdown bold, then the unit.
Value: **135.02** mm
